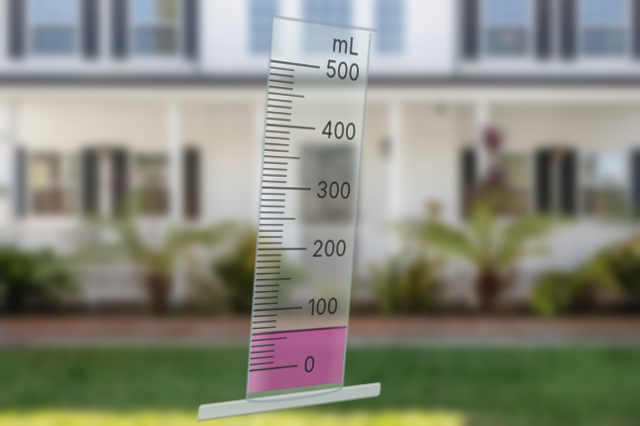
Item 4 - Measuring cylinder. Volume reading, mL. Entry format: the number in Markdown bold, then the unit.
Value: **60** mL
